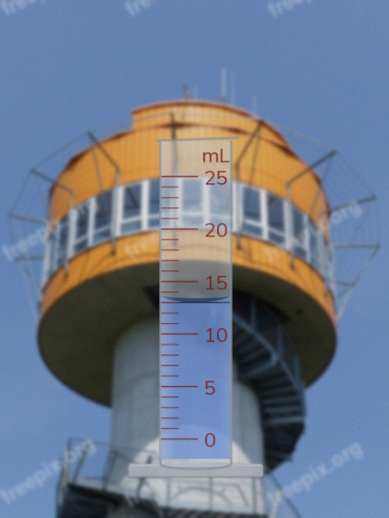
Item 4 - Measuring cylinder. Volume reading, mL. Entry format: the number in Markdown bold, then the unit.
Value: **13** mL
